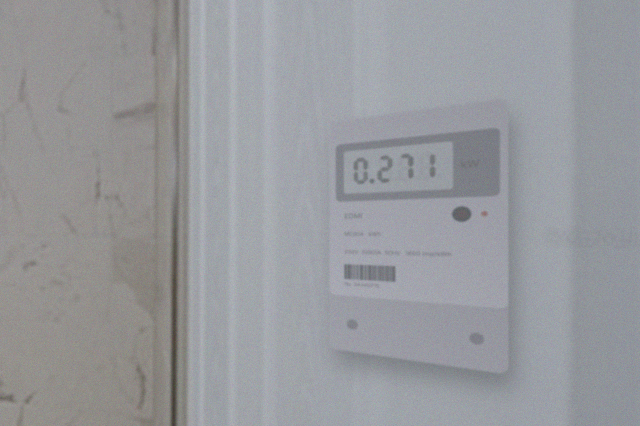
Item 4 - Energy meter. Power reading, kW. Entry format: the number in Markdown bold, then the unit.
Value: **0.271** kW
